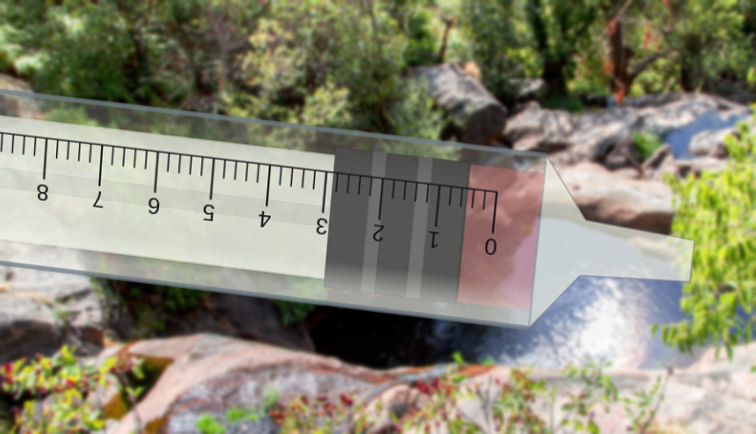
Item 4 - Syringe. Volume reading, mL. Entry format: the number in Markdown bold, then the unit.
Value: **0.5** mL
